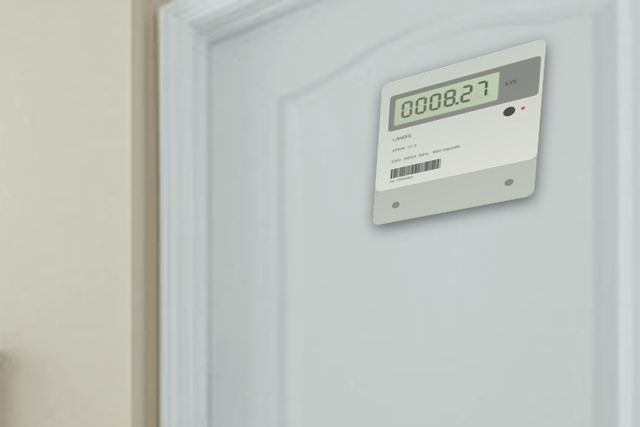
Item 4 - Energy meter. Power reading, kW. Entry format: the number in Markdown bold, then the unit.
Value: **8.27** kW
